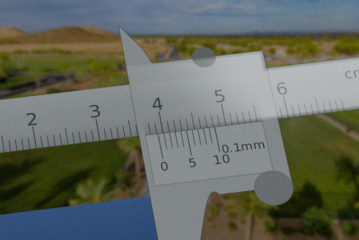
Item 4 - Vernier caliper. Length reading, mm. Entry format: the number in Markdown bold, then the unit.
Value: **39.2** mm
